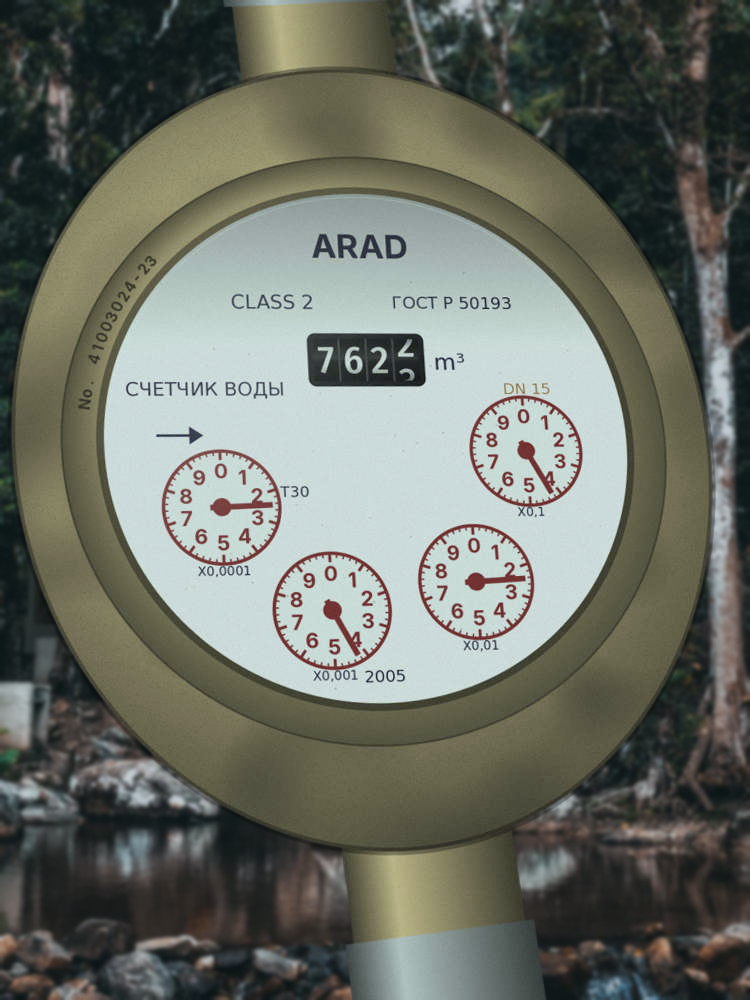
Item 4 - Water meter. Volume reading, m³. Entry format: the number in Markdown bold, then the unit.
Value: **7622.4242** m³
